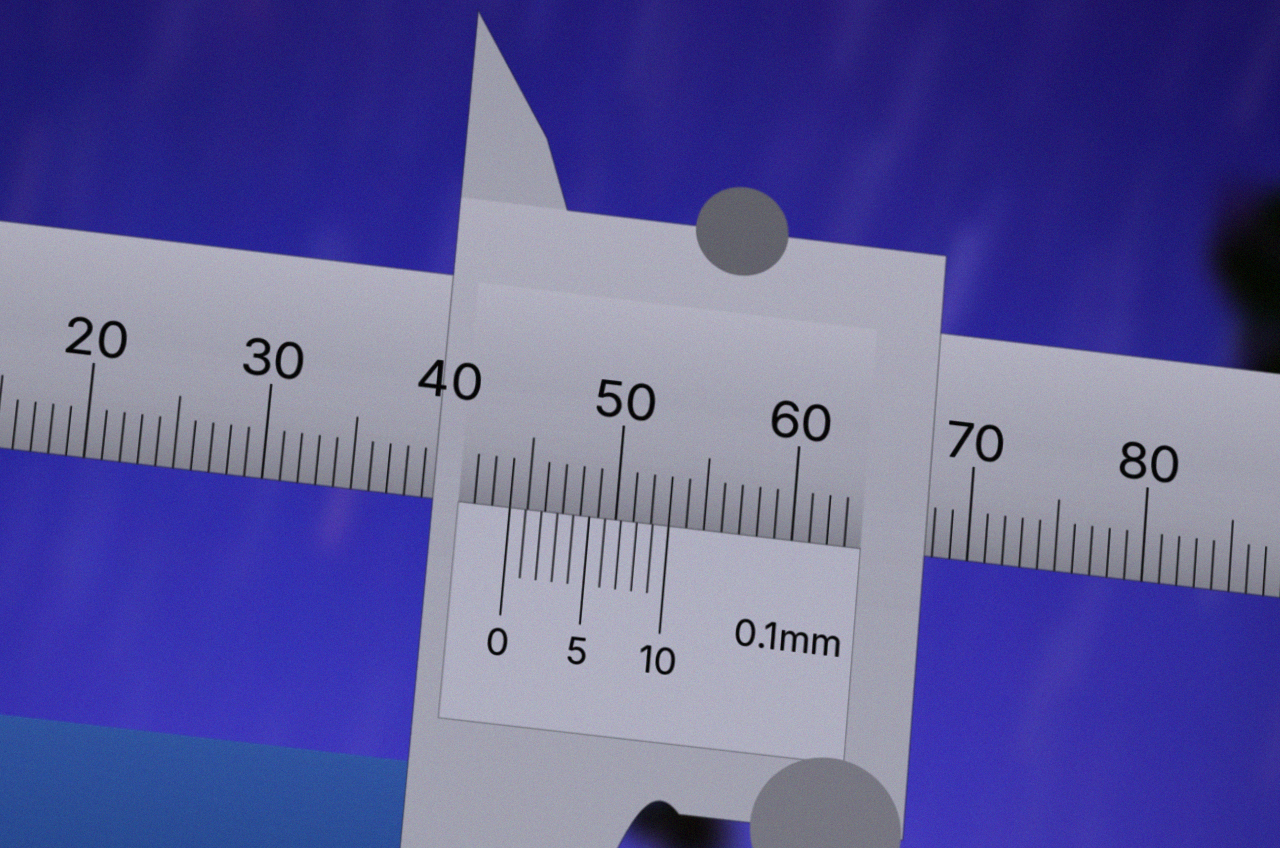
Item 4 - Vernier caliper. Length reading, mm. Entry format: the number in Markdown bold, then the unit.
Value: **44.0** mm
